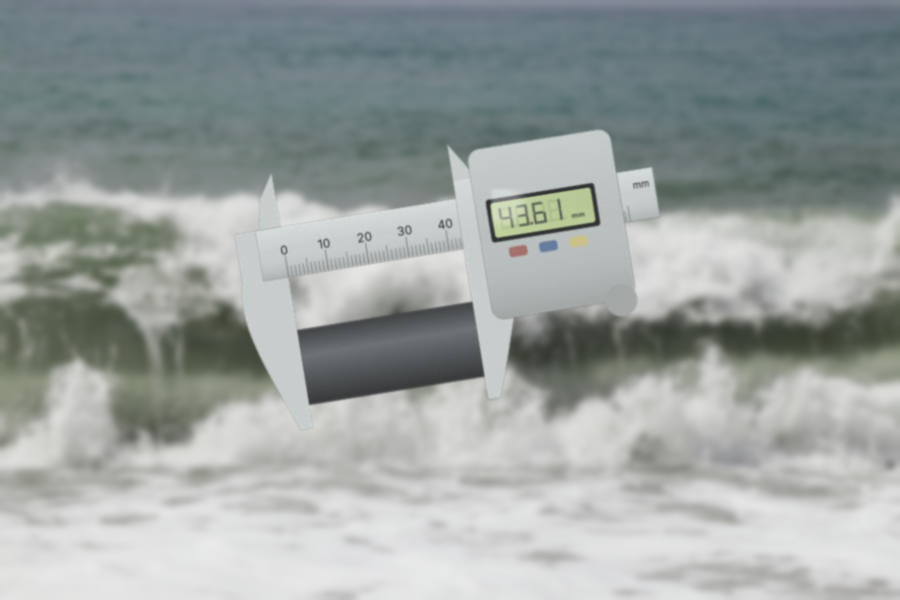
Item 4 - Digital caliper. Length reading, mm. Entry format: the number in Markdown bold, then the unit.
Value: **43.61** mm
